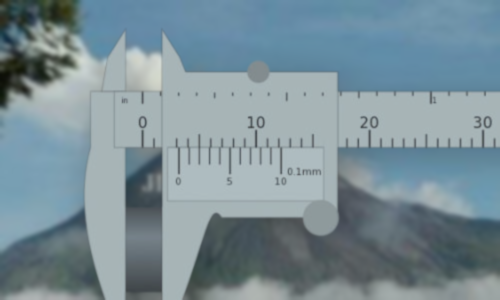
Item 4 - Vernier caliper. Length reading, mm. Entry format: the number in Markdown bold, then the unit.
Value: **3.2** mm
